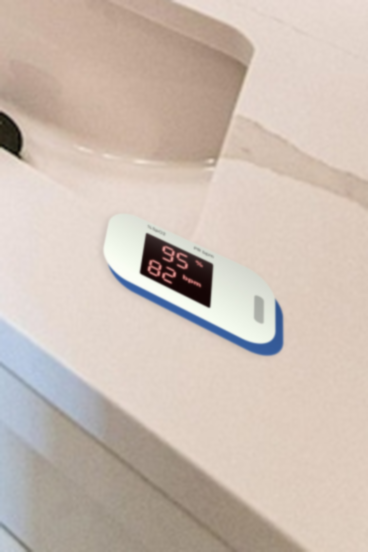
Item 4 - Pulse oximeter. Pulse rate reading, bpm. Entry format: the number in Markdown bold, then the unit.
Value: **82** bpm
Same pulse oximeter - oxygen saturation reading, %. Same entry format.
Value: **95** %
